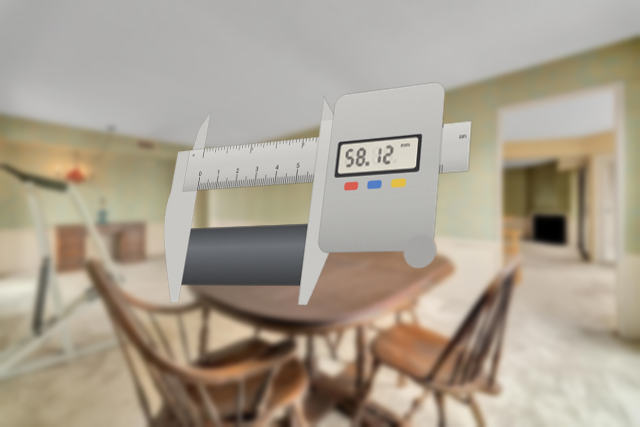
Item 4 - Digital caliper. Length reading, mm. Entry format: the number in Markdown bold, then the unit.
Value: **58.12** mm
